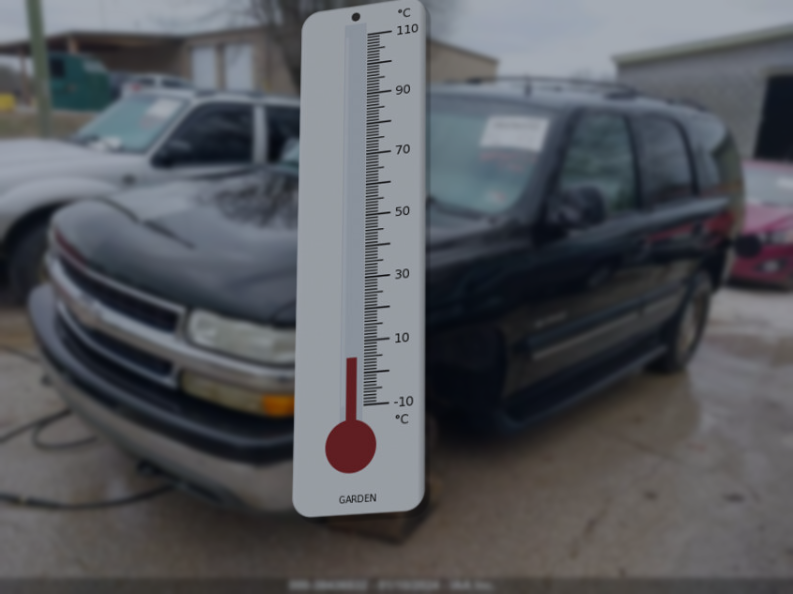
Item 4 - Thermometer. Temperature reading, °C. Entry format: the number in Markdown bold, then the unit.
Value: **5** °C
